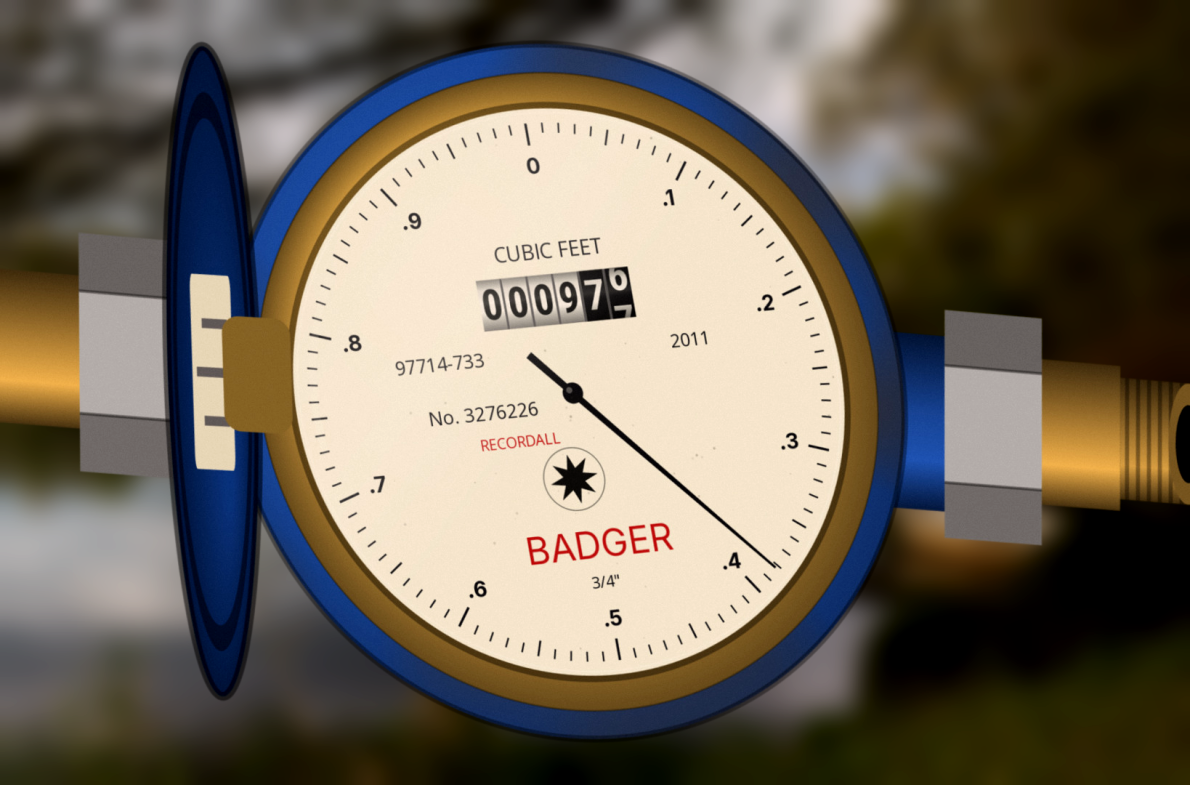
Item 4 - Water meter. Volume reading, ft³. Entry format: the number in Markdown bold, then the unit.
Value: **976.38** ft³
